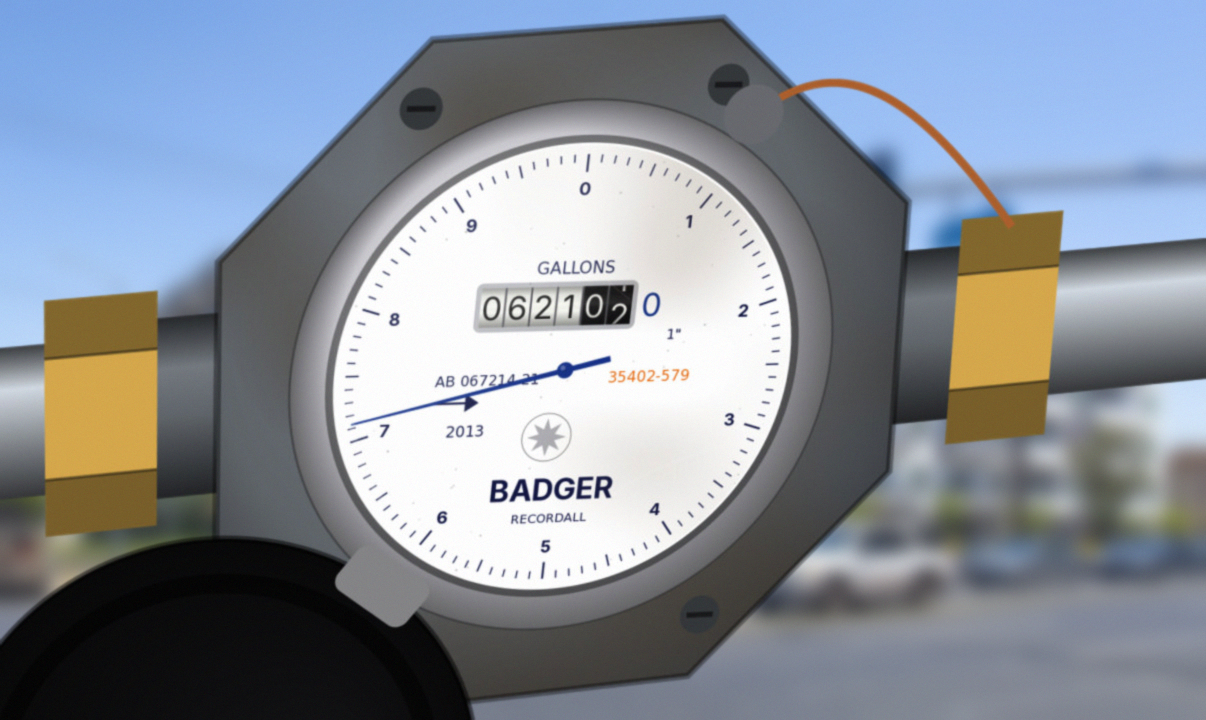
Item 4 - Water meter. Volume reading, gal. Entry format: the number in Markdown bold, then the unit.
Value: **621017.1** gal
